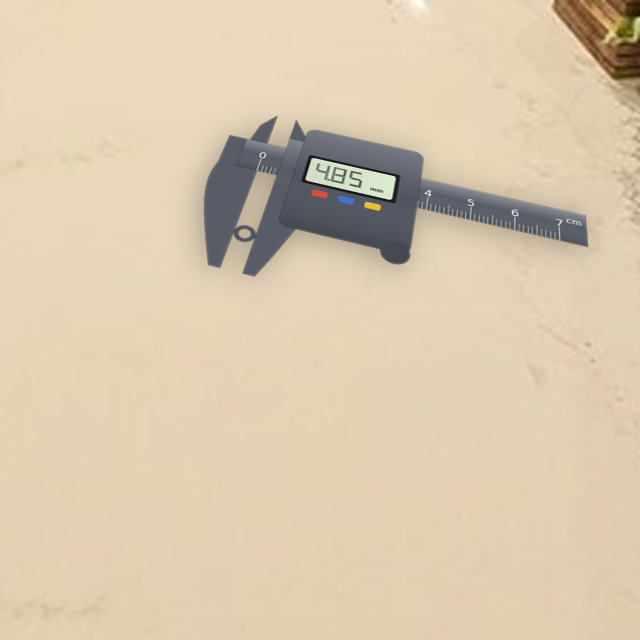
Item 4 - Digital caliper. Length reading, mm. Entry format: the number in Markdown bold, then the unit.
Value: **4.85** mm
